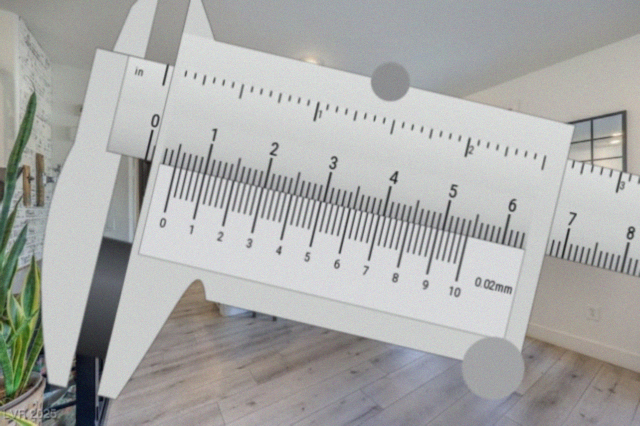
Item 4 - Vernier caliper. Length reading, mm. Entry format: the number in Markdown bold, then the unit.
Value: **5.0** mm
